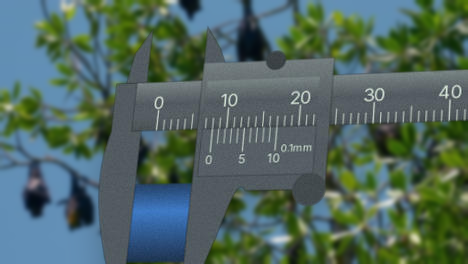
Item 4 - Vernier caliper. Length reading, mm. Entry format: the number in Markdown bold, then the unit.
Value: **8.0** mm
